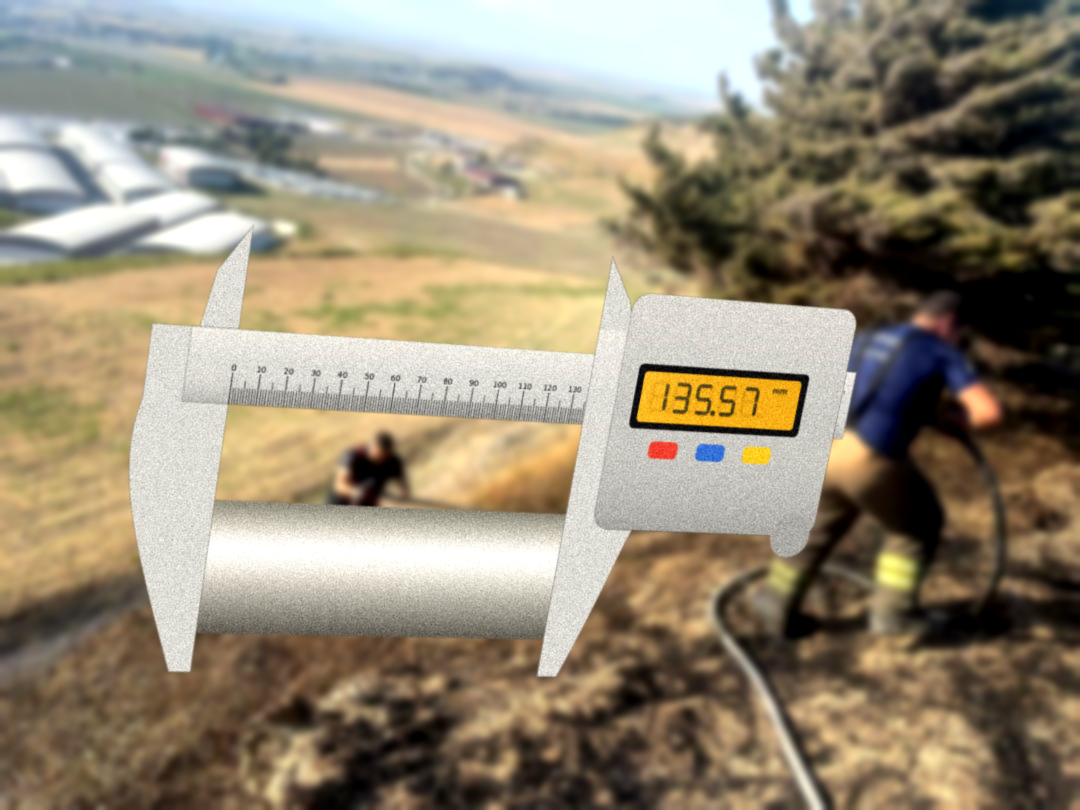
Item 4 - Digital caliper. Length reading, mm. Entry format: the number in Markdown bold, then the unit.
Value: **135.57** mm
